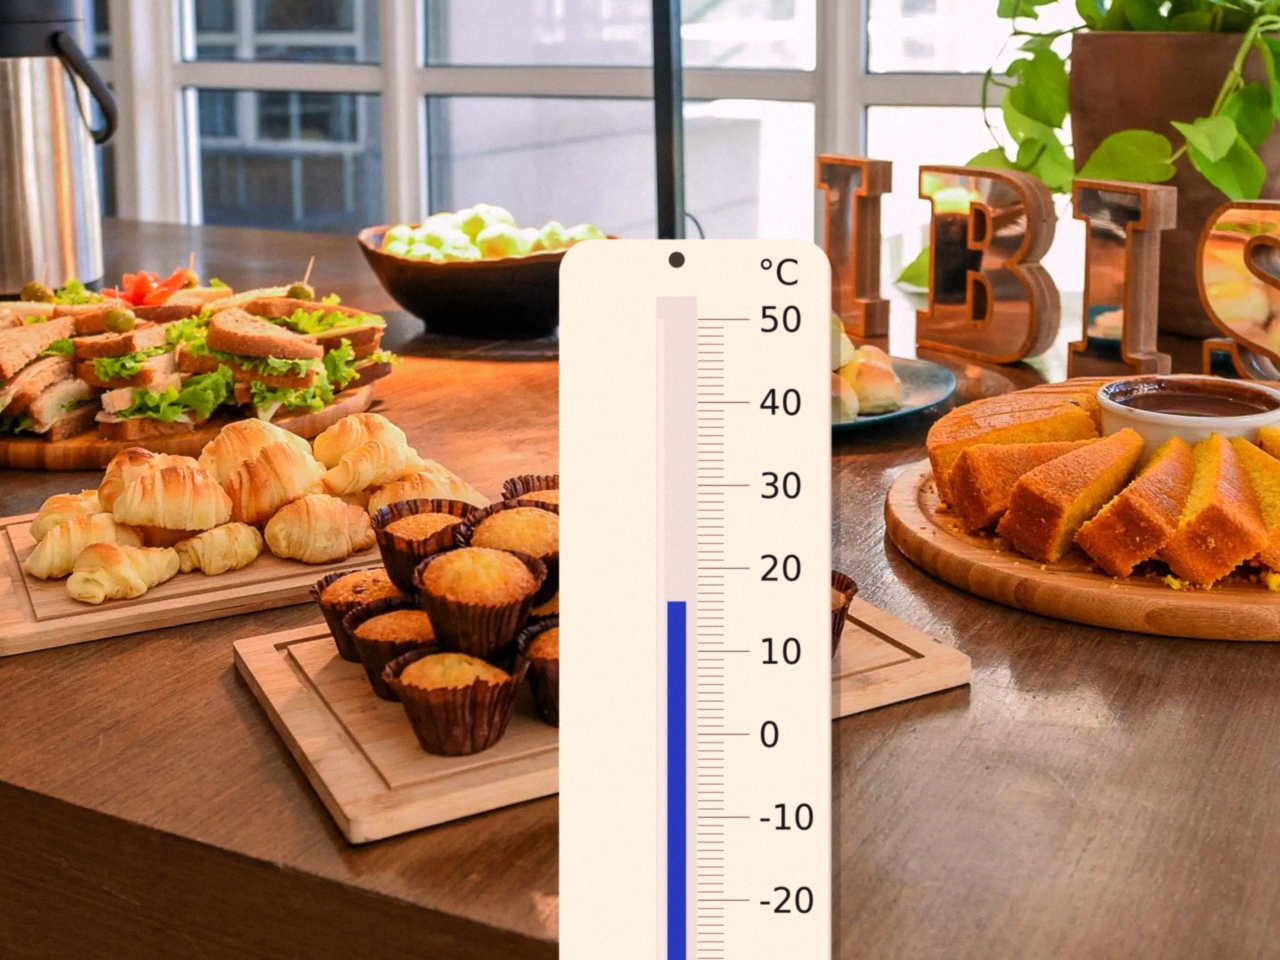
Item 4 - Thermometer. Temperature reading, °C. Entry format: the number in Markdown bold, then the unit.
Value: **16** °C
